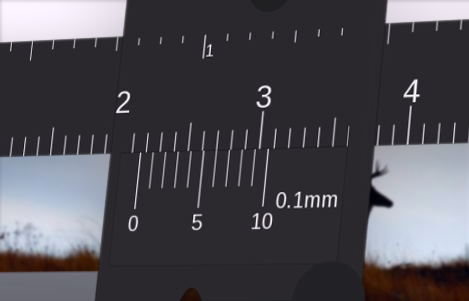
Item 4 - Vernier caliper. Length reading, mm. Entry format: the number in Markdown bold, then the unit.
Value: **21.6** mm
